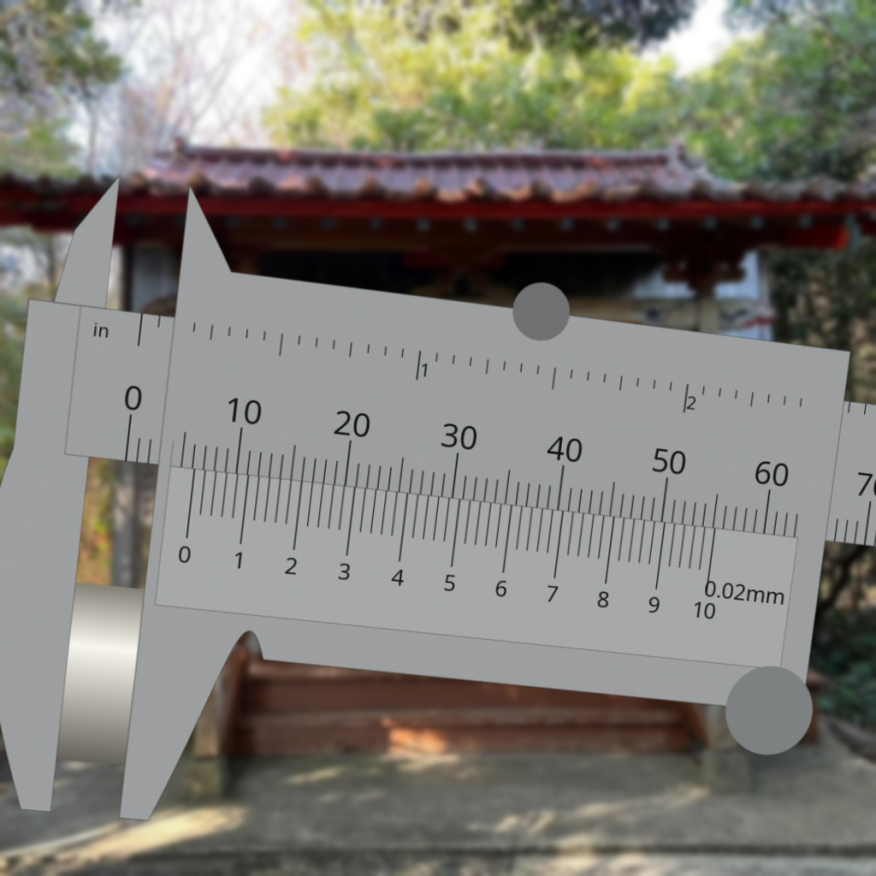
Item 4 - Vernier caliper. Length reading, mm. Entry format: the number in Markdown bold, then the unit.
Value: **6.2** mm
